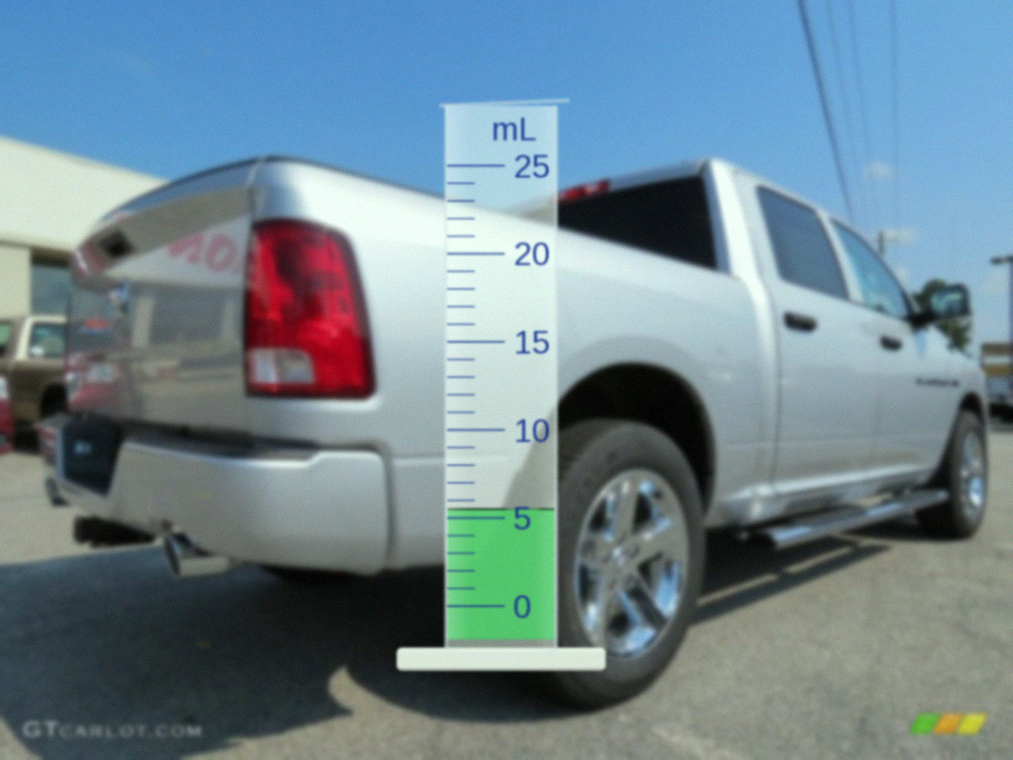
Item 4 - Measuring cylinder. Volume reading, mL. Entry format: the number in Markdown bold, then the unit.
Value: **5.5** mL
